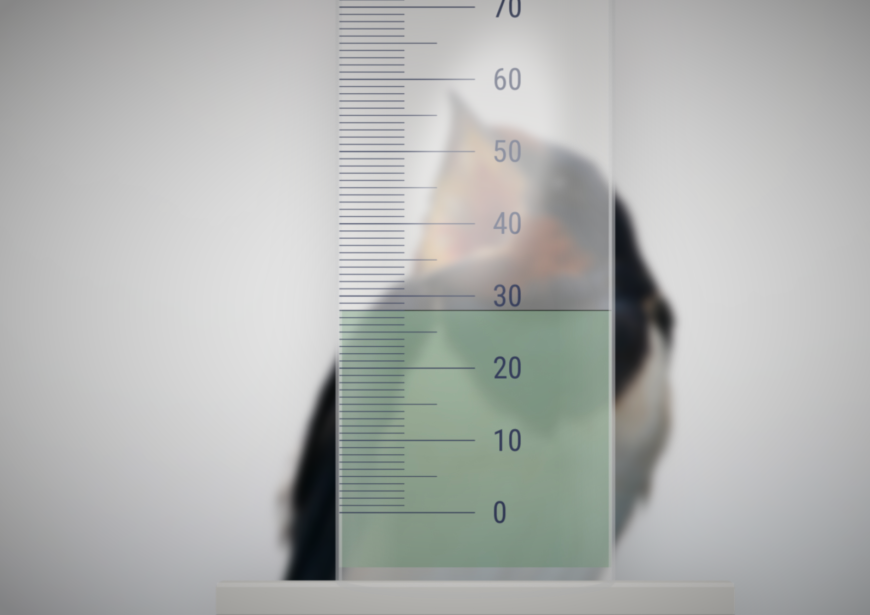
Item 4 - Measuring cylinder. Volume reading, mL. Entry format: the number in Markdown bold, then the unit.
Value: **28** mL
